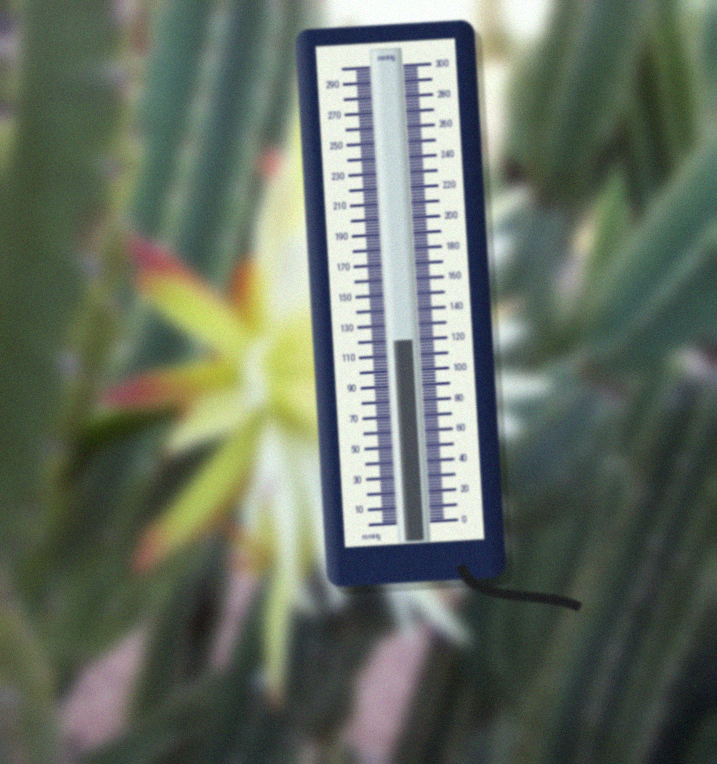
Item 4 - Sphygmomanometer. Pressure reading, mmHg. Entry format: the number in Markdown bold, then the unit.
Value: **120** mmHg
